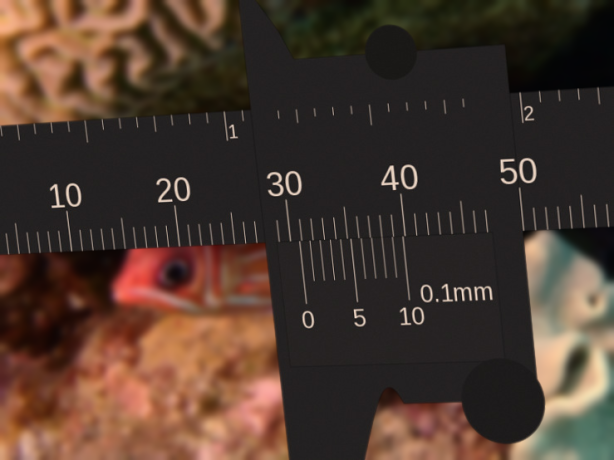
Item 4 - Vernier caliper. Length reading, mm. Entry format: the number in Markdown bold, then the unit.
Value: **30.8** mm
